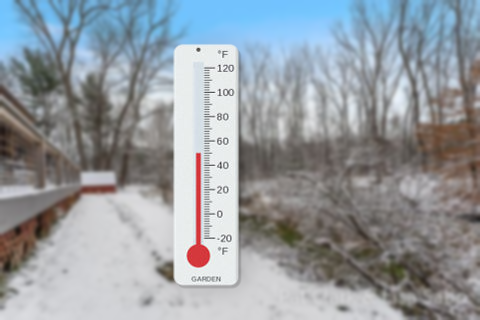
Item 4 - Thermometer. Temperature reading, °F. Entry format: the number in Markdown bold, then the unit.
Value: **50** °F
